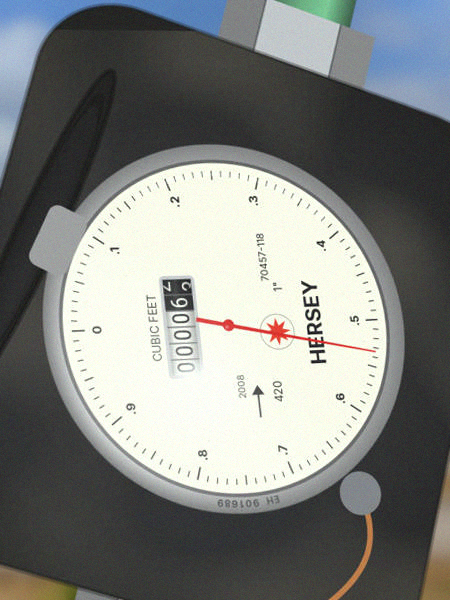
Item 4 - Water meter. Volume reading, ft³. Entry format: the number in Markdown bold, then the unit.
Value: **62.53** ft³
